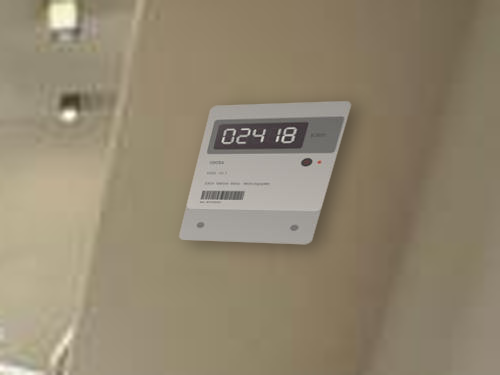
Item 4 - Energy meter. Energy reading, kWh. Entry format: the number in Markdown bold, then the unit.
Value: **2418** kWh
